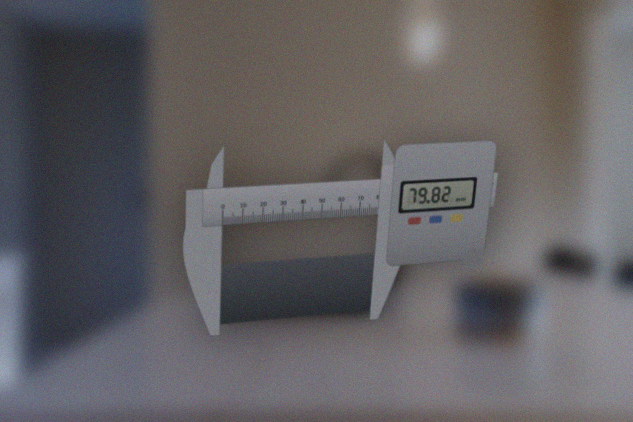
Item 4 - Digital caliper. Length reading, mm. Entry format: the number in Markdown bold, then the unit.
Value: **79.82** mm
